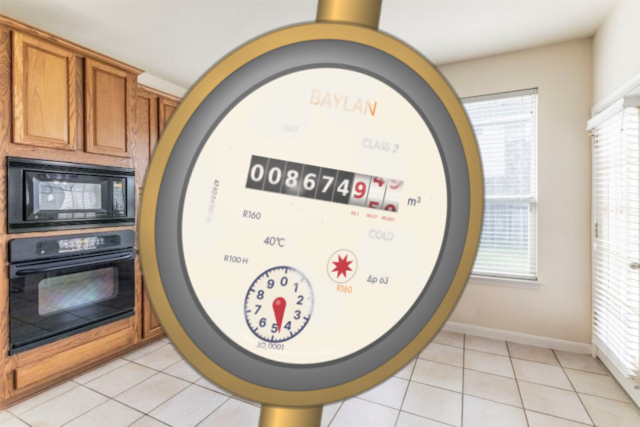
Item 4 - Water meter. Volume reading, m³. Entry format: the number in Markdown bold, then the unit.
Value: **8674.9494** m³
